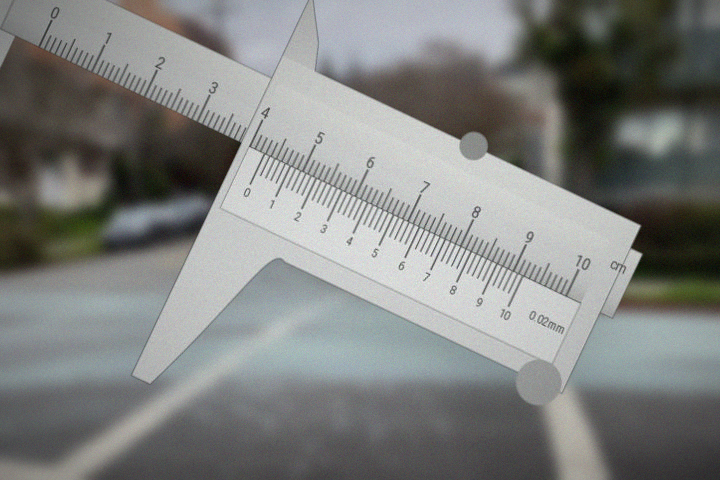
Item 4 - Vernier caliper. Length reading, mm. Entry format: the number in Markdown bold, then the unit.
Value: **42.8** mm
